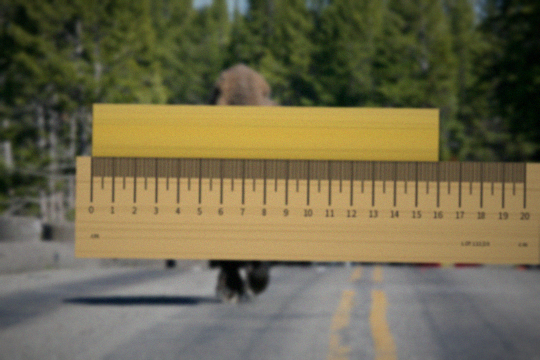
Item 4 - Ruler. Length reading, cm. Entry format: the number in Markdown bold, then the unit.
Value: **16** cm
